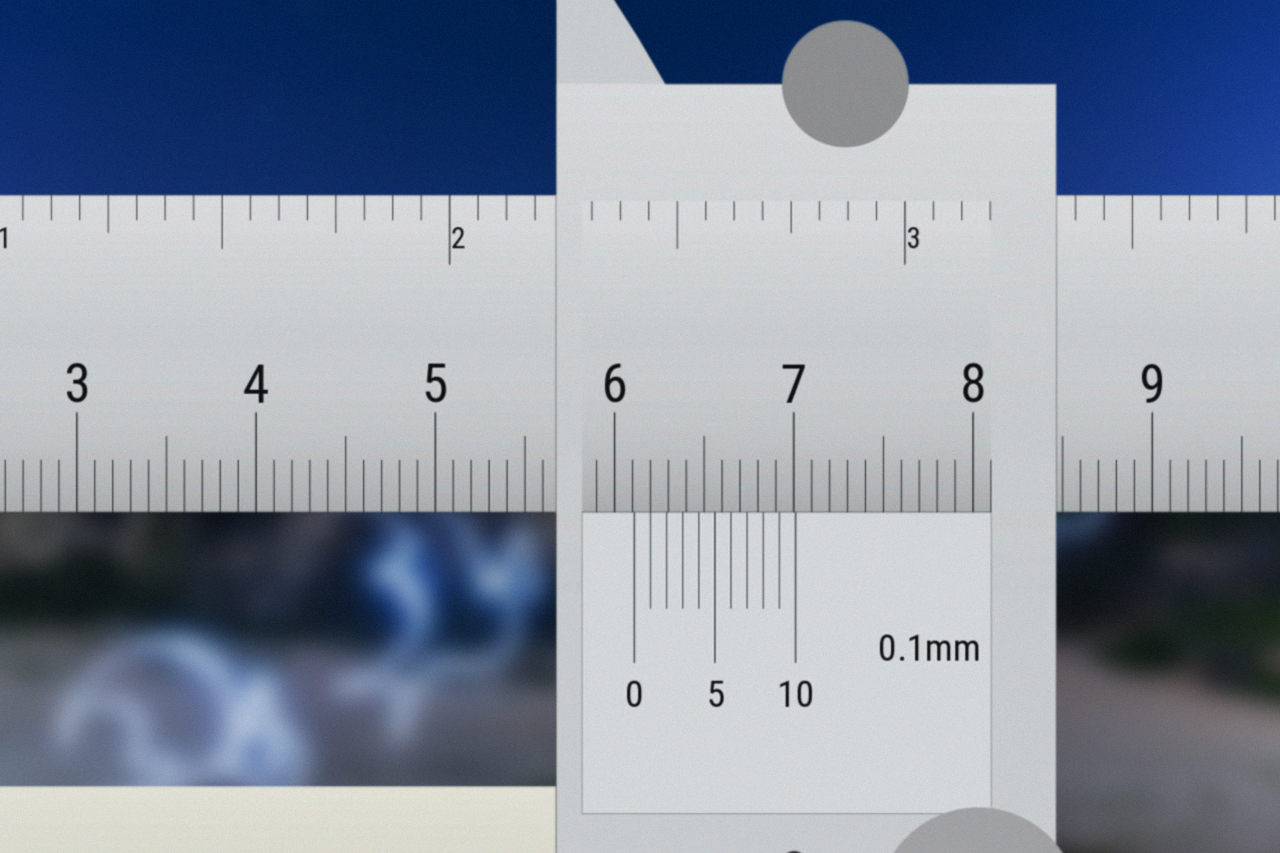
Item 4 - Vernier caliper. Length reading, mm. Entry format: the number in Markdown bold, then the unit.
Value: **61.1** mm
